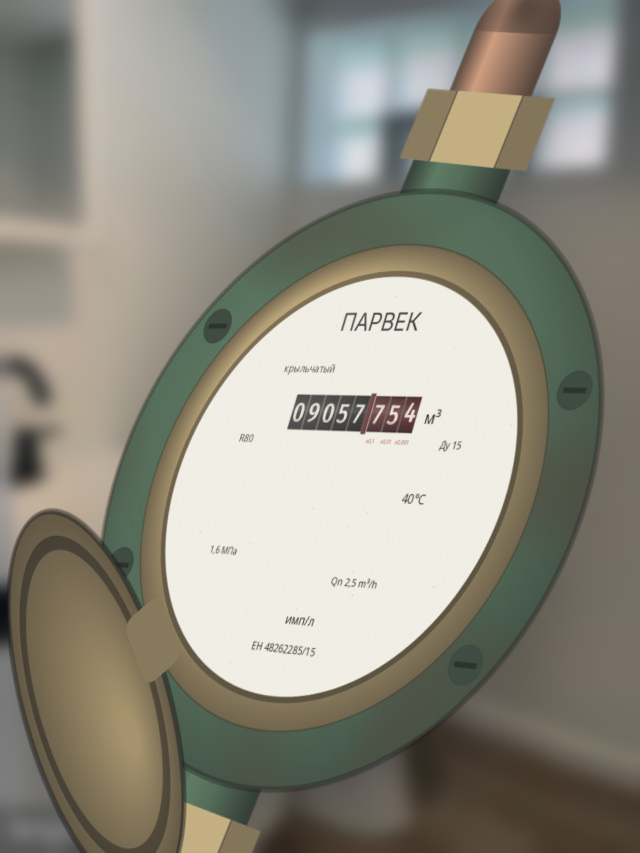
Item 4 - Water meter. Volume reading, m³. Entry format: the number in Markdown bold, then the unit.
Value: **9057.754** m³
